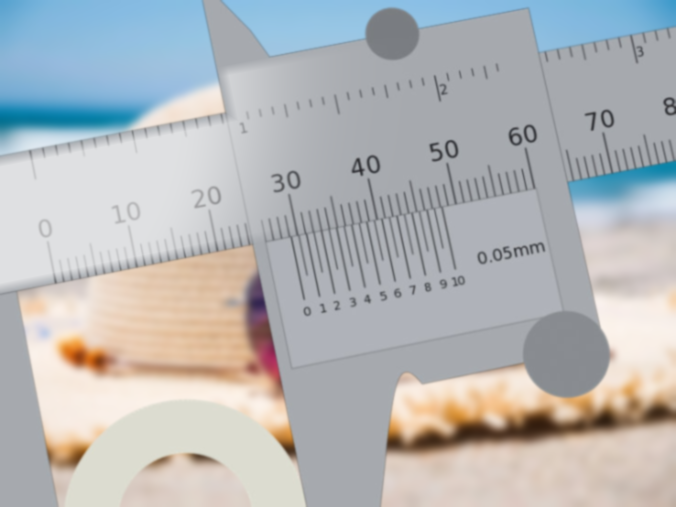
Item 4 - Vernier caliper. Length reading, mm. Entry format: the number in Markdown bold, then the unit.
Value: **29.2** mm
